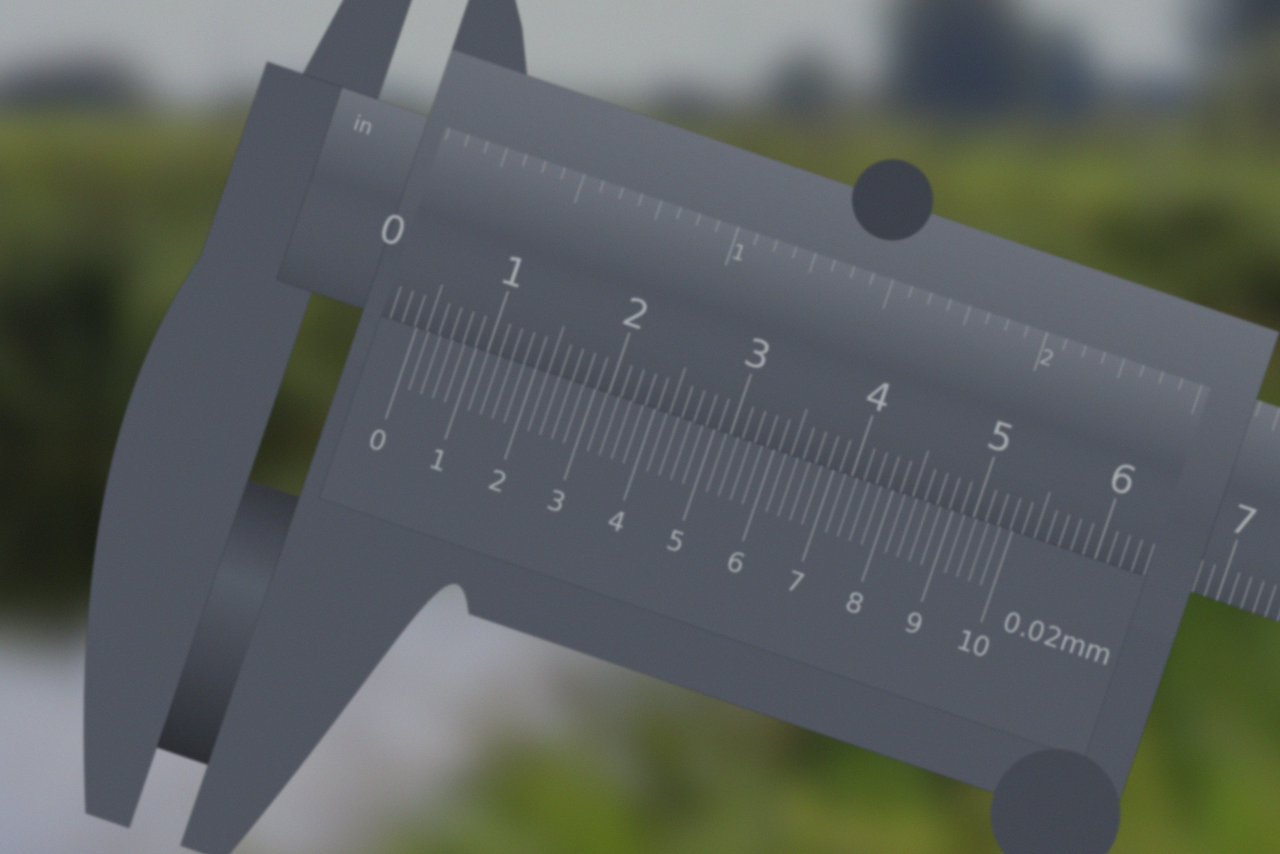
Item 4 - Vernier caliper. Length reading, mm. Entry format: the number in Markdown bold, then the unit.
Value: **4.2** mm
